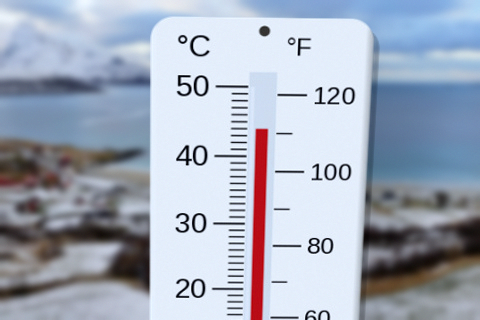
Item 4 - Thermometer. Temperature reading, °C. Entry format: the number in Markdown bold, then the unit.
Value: **44** °C
